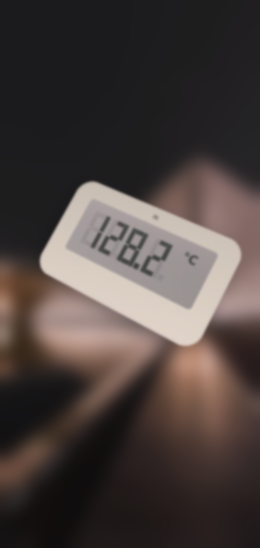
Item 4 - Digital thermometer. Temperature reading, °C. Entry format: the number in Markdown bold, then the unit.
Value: **128.2** °C
